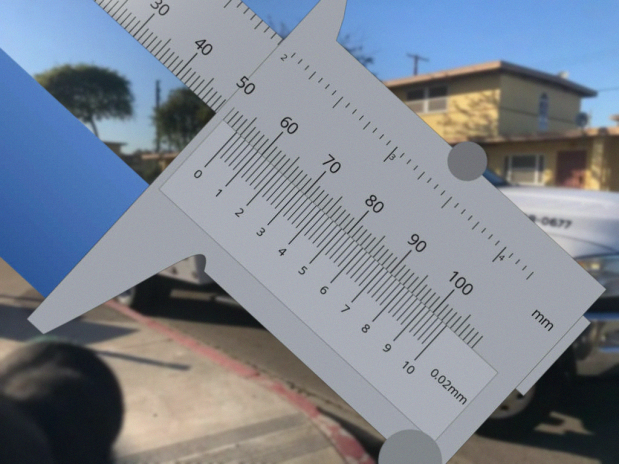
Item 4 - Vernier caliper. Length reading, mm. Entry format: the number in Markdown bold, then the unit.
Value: **54.2** mm
